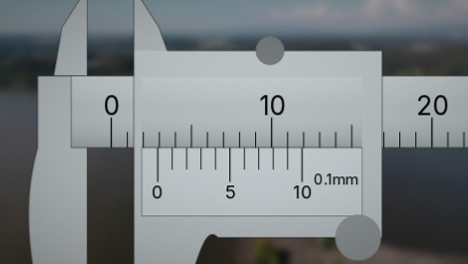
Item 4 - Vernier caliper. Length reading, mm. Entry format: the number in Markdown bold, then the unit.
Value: **2.9** mm
